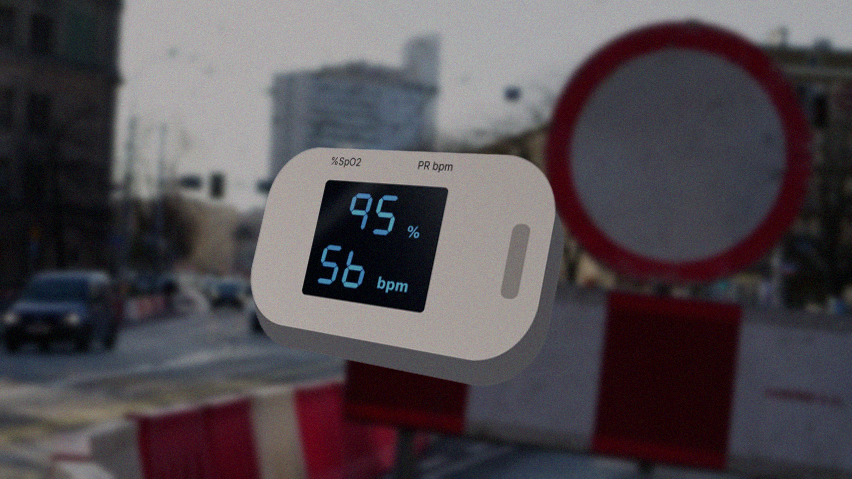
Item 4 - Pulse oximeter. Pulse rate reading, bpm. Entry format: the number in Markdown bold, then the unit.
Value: **56** bpm
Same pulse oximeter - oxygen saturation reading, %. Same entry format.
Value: **95** %
